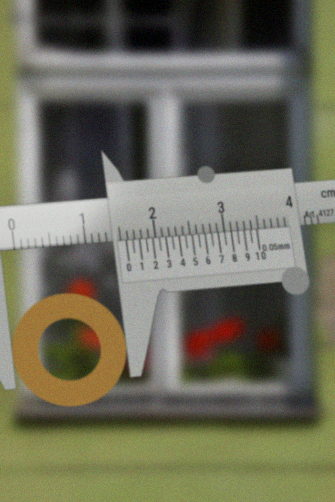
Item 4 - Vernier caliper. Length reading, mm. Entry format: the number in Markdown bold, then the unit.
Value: **15.8** mm
